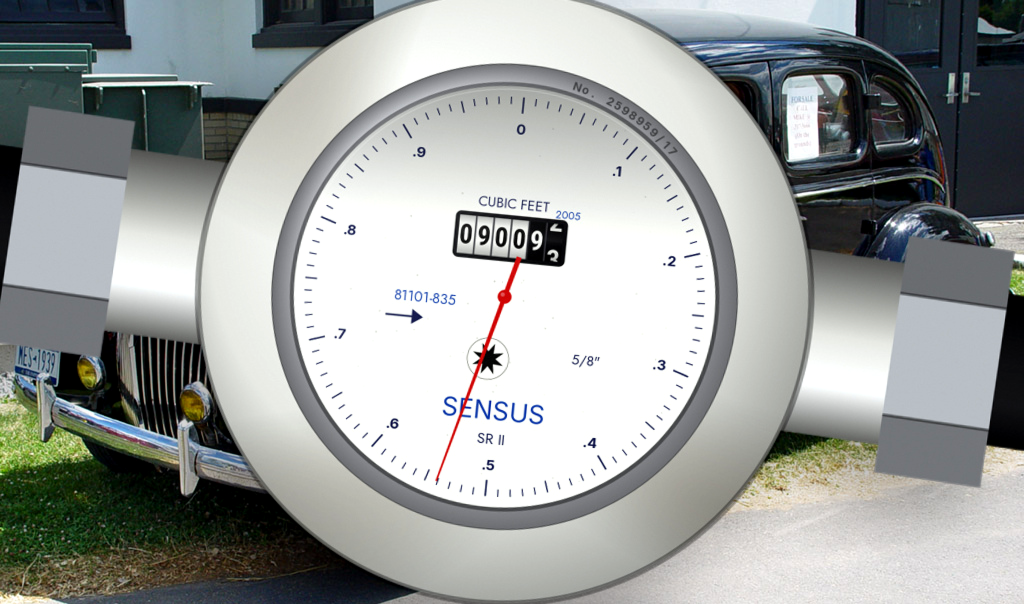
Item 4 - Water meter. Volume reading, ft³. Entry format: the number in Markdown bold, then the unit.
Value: **90092.54** ft³
